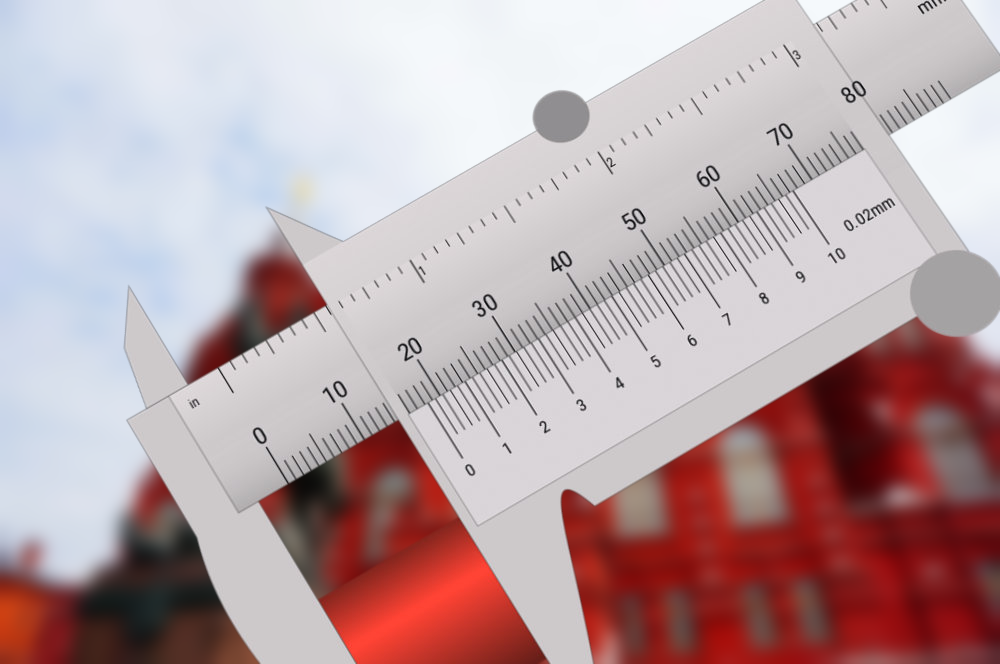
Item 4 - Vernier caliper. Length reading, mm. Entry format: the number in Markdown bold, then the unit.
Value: **18.4** mm
